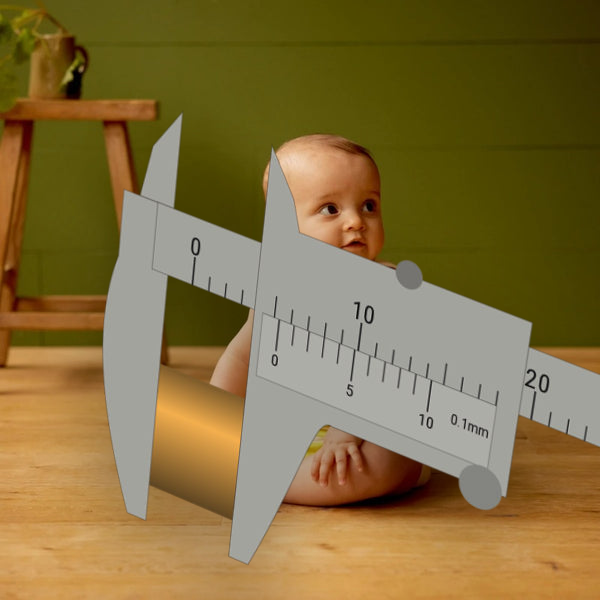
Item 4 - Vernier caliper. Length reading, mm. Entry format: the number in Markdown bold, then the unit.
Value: **5.3** mm
